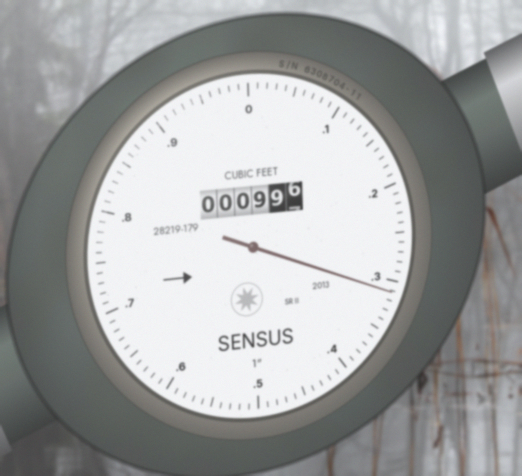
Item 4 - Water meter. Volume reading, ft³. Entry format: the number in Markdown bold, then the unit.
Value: **996.31** ft³
